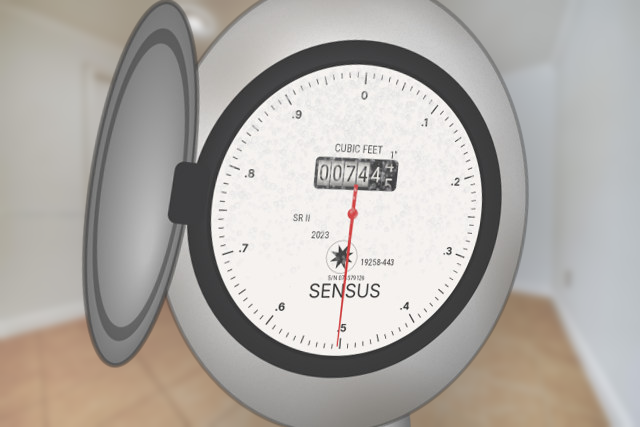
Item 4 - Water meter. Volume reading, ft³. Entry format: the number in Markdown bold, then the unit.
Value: **7444.50** ft³
